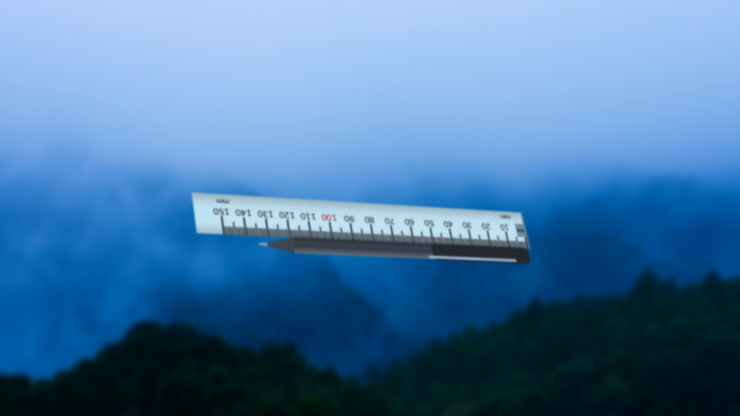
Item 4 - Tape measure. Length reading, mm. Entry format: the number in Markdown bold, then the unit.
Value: **135** mm
